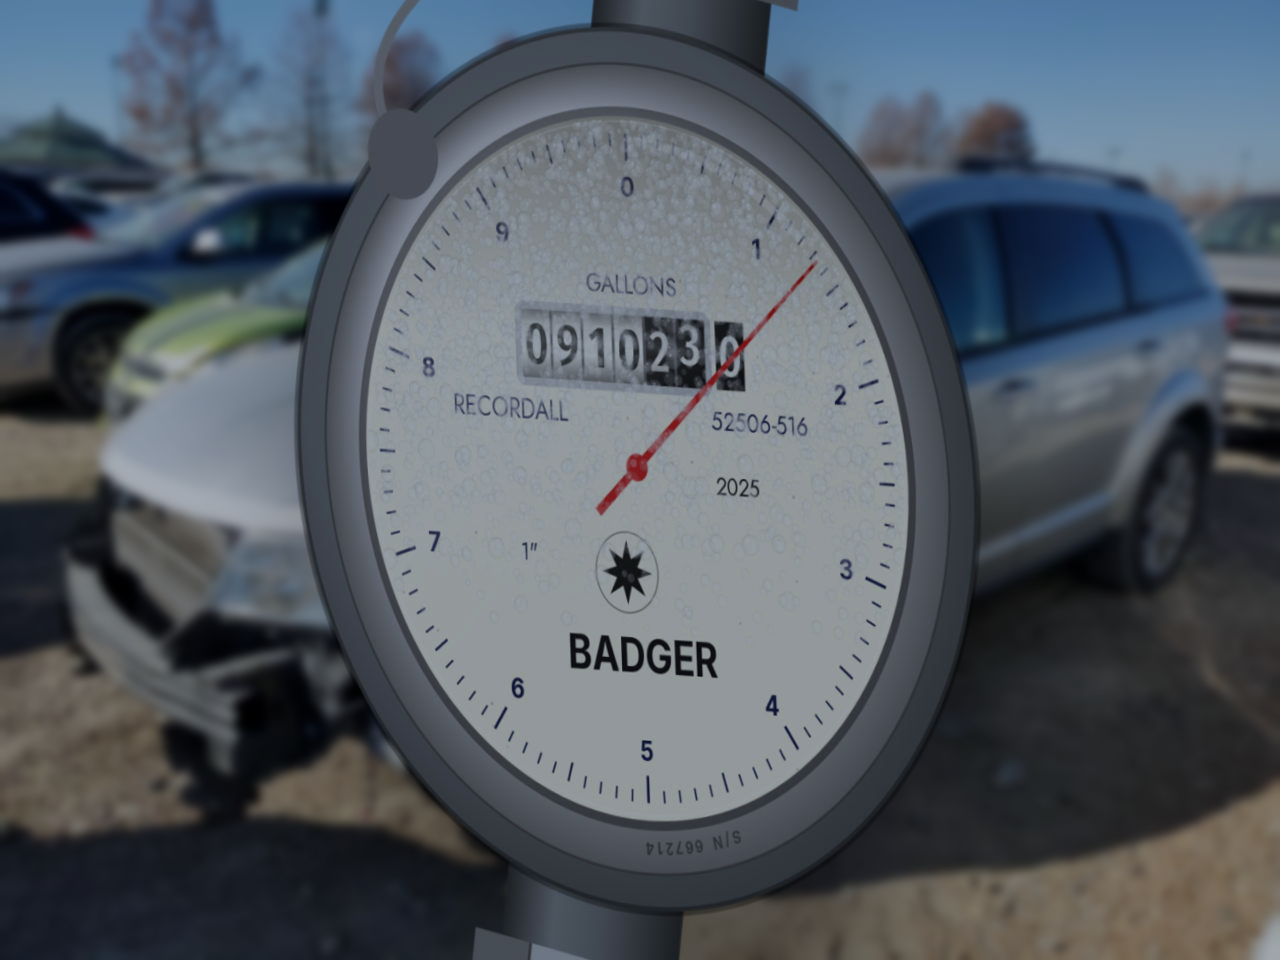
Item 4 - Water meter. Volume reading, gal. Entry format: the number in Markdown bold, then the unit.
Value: **910231.3** gal
